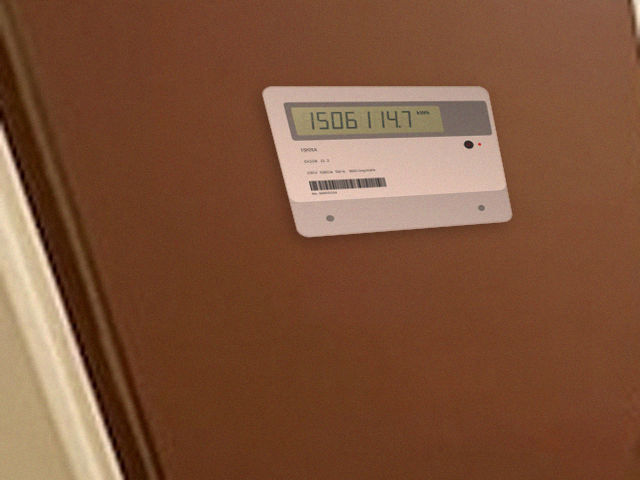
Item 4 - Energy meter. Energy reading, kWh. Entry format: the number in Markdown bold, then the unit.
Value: **1506114.7** kWh
